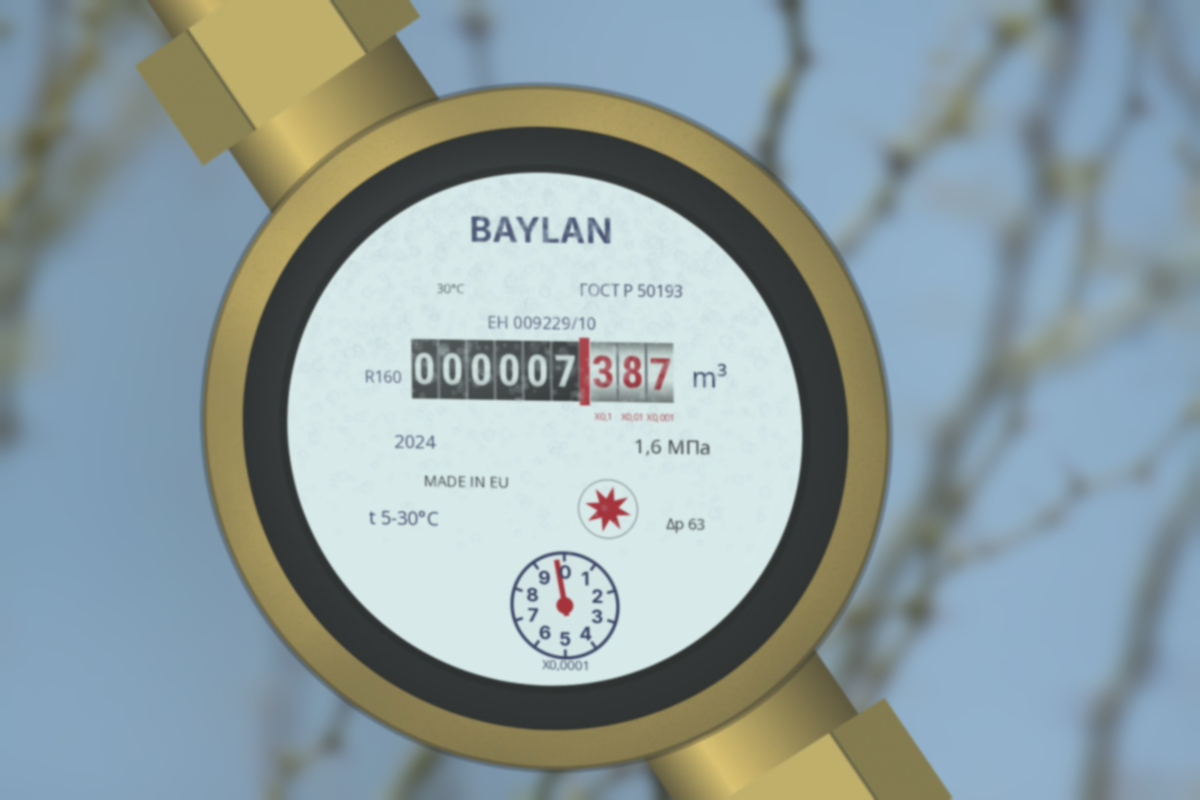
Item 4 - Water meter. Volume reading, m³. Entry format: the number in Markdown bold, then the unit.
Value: **7.3869** m³
